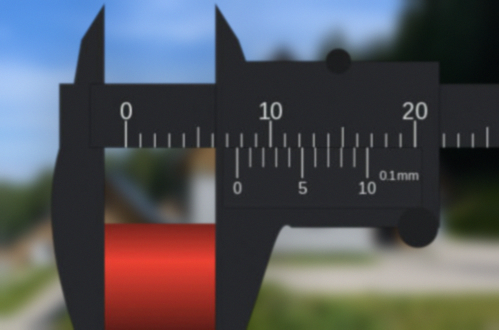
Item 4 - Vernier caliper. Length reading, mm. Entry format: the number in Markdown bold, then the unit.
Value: **7.7** mm
